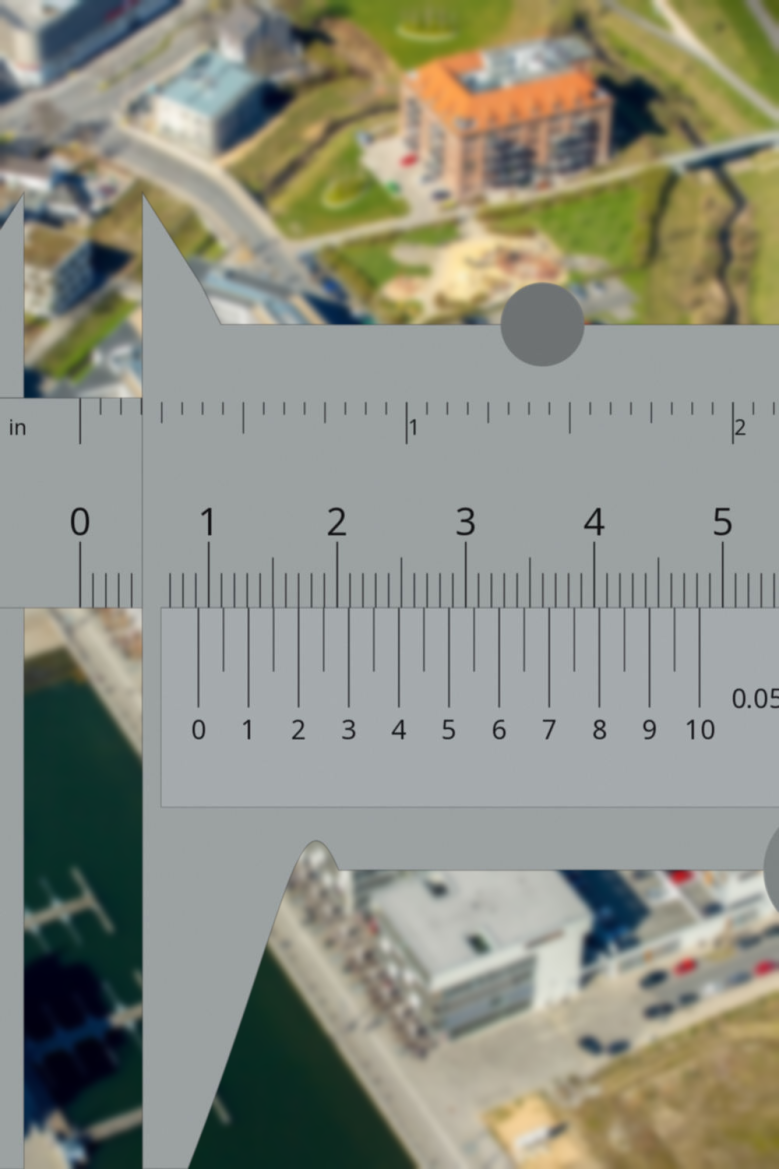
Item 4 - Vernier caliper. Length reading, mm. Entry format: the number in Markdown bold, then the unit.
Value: **9.2** mm
